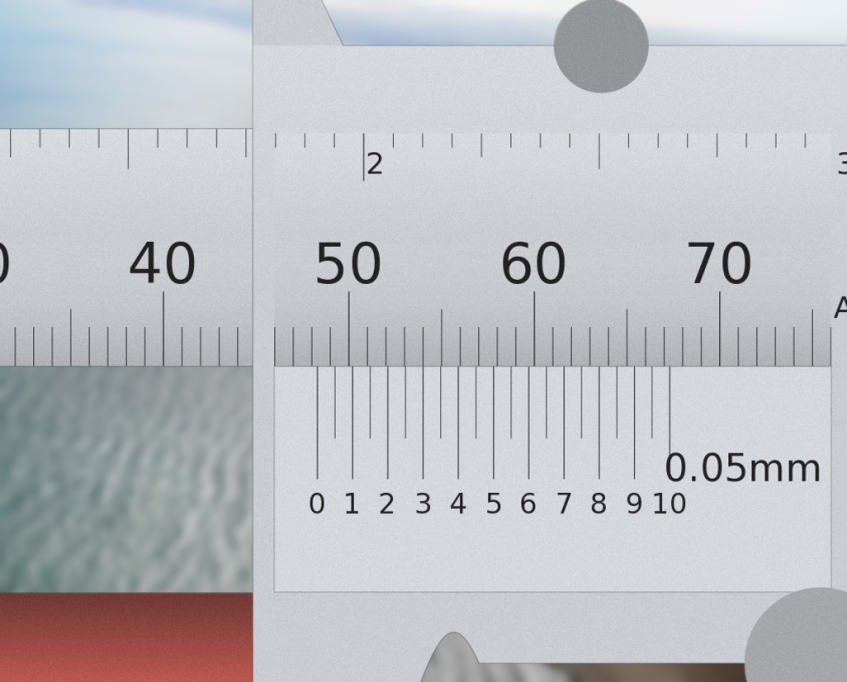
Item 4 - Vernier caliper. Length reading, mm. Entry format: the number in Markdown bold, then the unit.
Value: **48.3** mm
